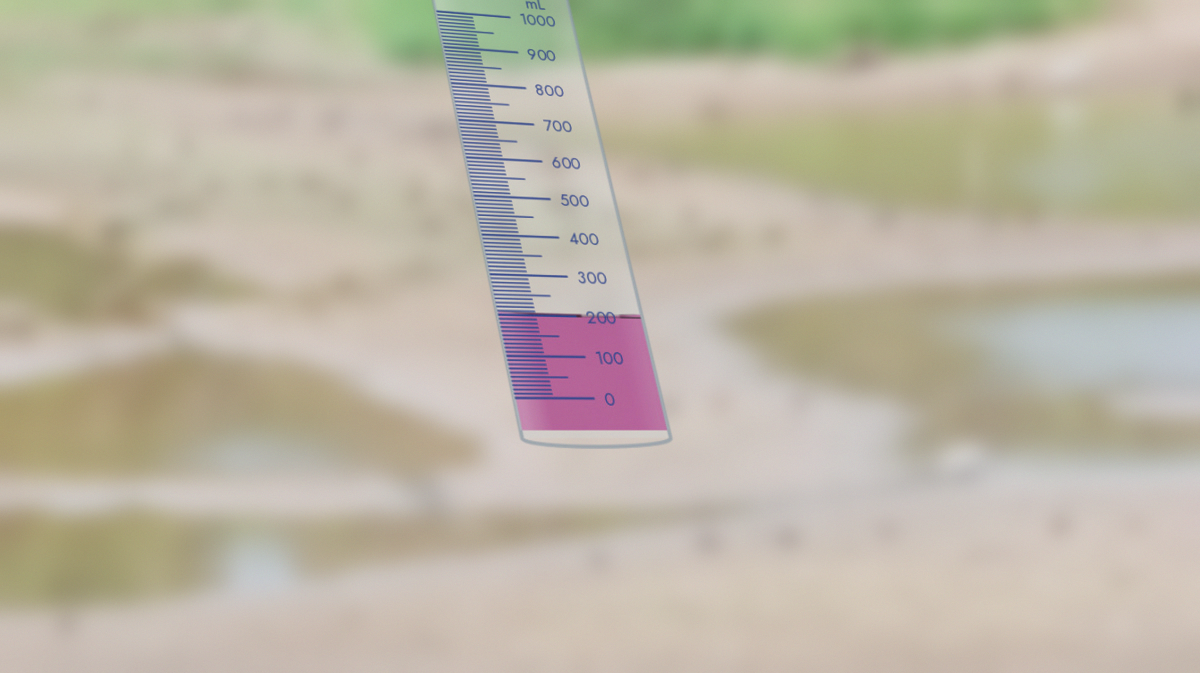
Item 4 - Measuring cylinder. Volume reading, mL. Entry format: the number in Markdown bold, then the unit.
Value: **200** mL
